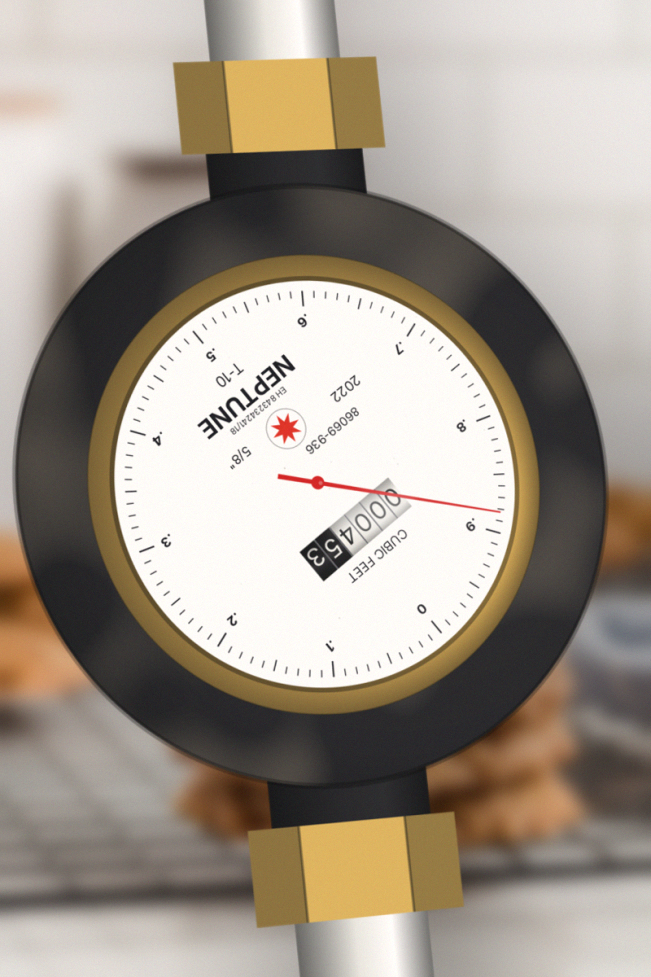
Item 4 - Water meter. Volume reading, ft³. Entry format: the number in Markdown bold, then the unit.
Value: **452.88** ft³
